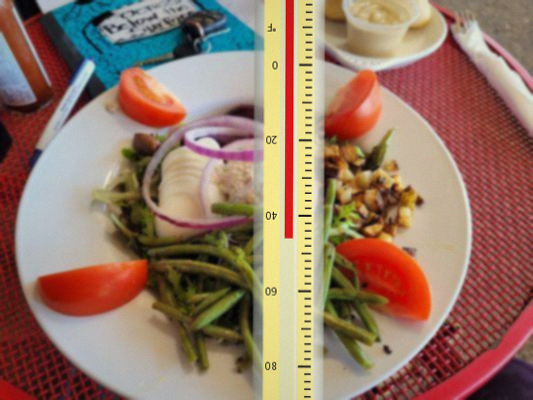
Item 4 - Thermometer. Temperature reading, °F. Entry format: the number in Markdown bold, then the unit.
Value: **46** °F
